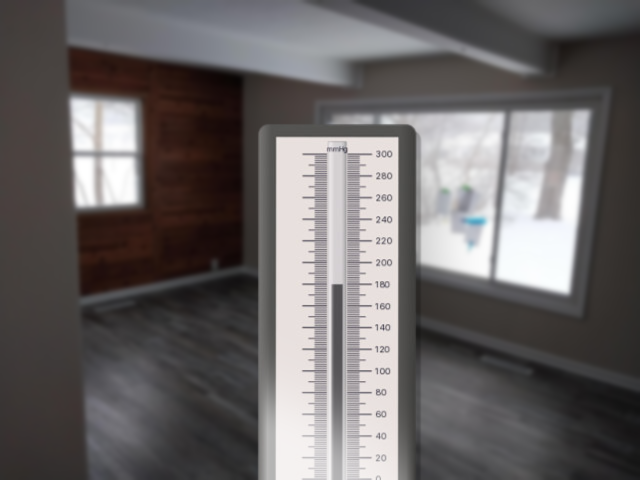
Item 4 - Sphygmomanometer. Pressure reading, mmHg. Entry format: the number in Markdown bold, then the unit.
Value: **180** mmHg
